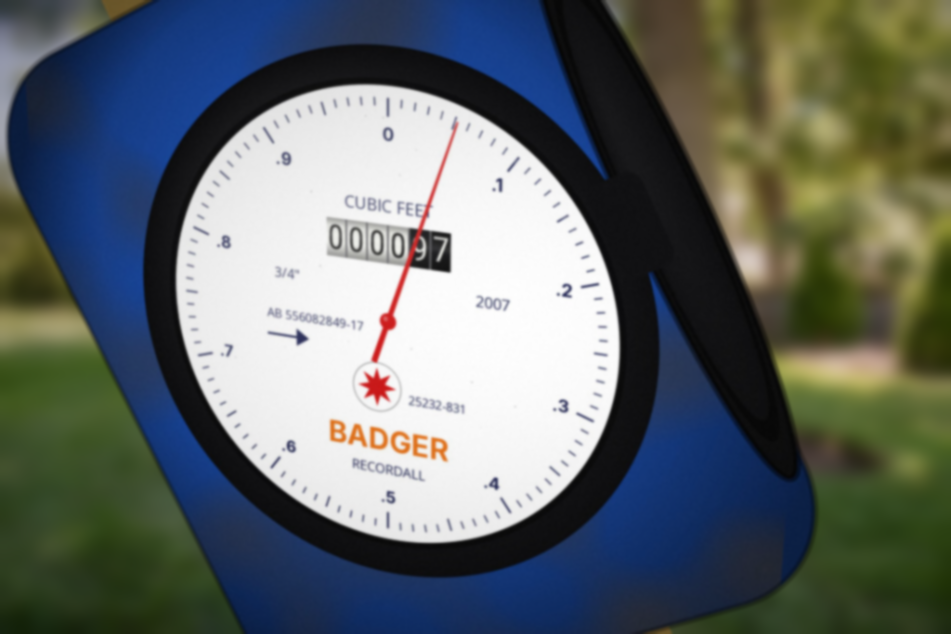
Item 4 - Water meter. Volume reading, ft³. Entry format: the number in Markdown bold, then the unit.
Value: **97.05** ft³
